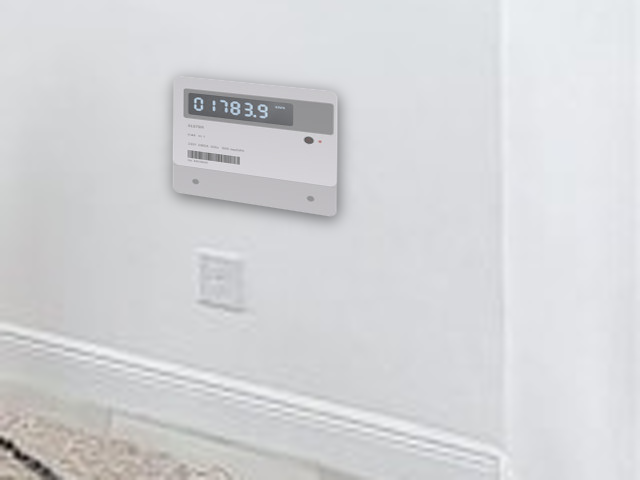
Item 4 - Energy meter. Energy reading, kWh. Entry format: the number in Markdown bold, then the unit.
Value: **1783.9** kWh
